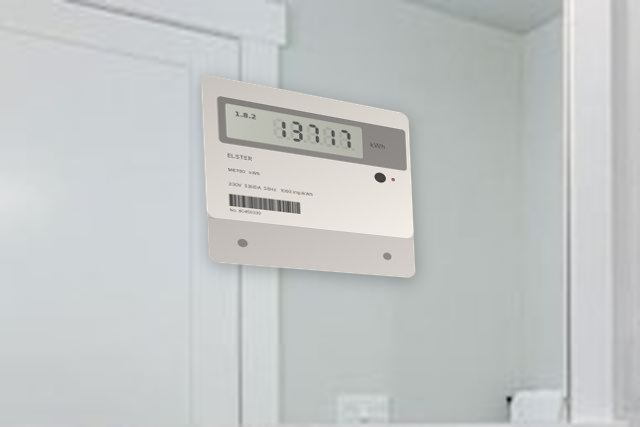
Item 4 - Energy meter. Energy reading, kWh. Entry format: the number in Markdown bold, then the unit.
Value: **13717** kWh
